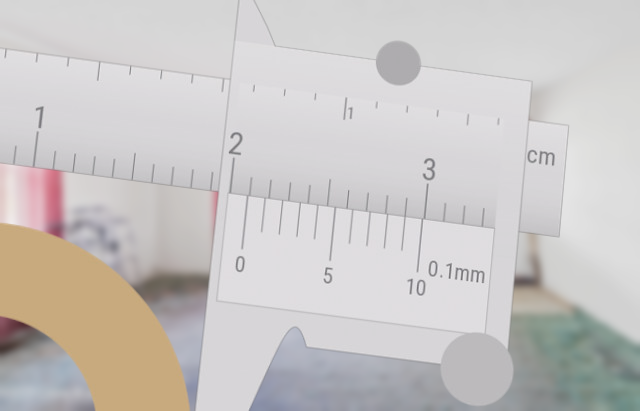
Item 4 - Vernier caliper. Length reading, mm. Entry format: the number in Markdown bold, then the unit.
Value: **20.9** mm
